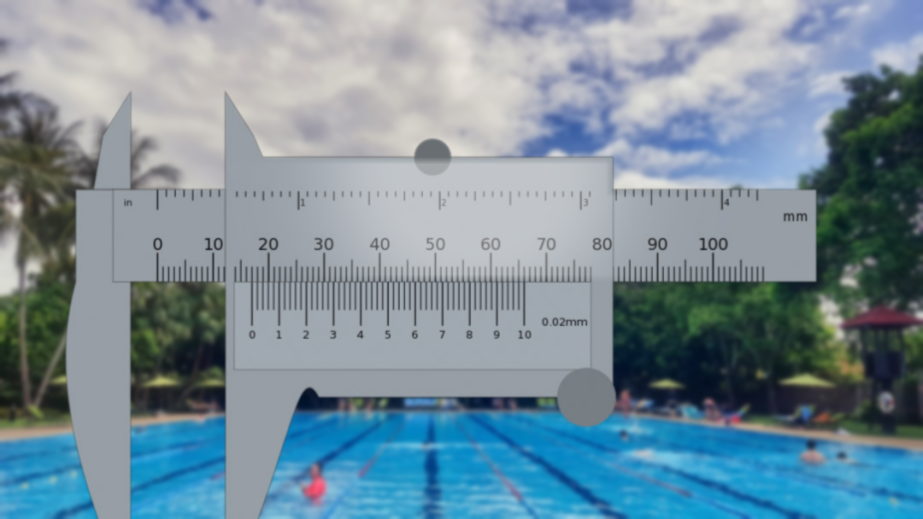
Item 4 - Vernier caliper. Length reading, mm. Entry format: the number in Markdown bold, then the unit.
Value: **17.0** mm
